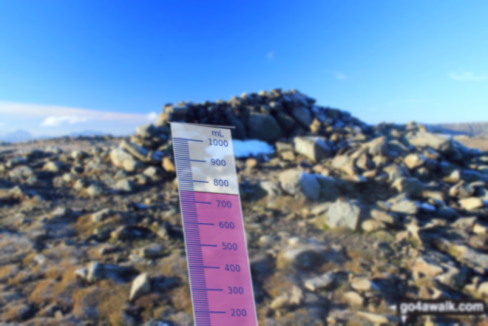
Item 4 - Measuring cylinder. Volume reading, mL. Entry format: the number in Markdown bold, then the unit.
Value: **750** mL
